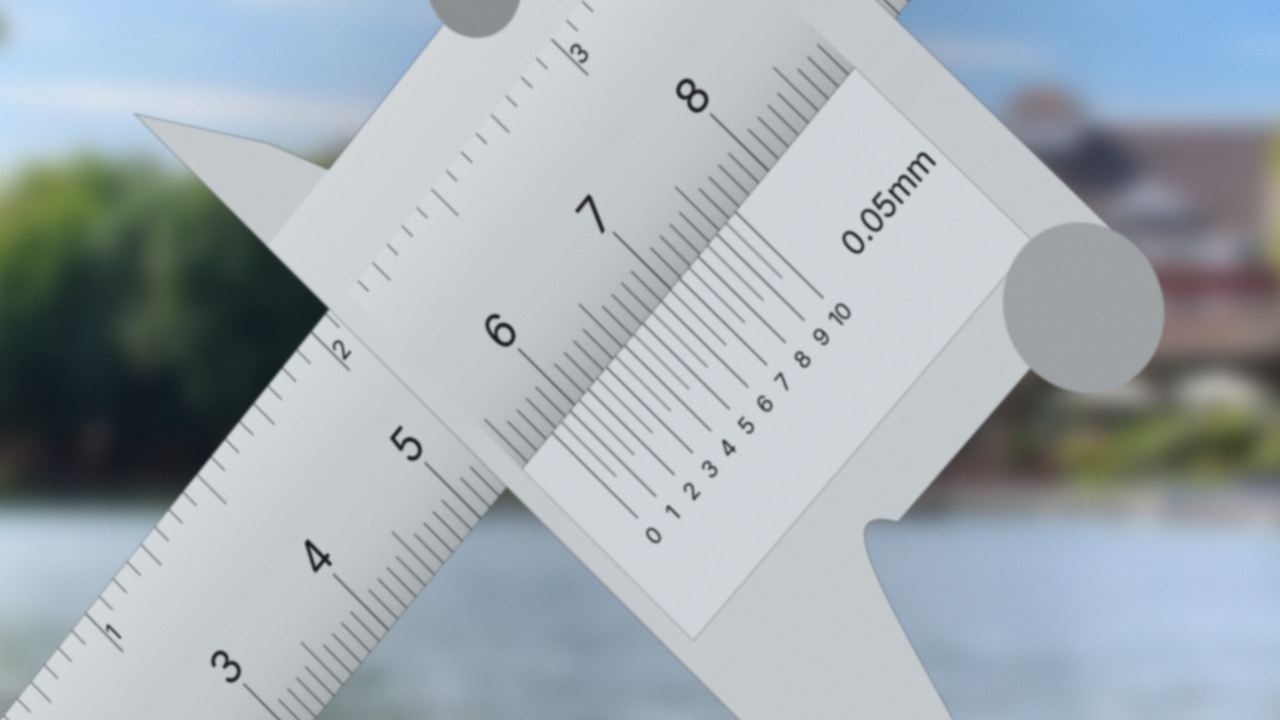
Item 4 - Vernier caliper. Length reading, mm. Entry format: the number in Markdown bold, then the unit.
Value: **57.6** mm
